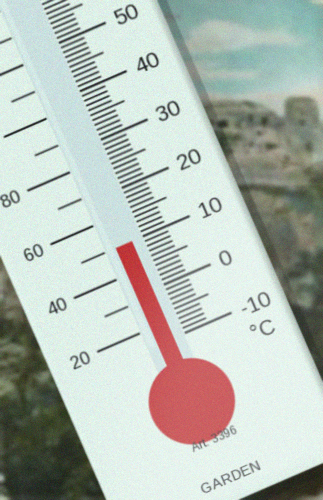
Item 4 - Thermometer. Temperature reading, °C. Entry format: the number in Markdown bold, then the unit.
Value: **10** °C
